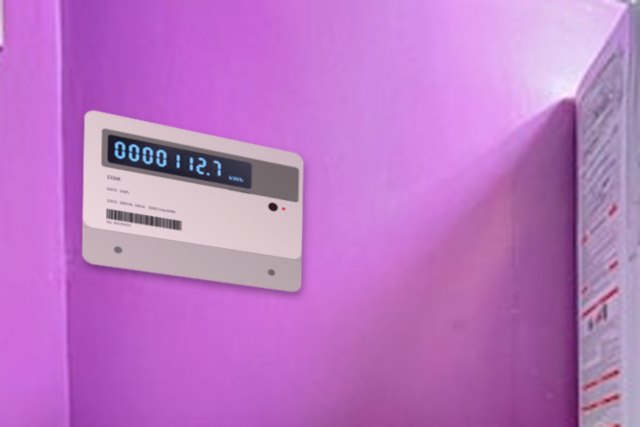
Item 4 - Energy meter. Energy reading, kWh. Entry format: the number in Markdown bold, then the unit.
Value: **112.7** kWh
